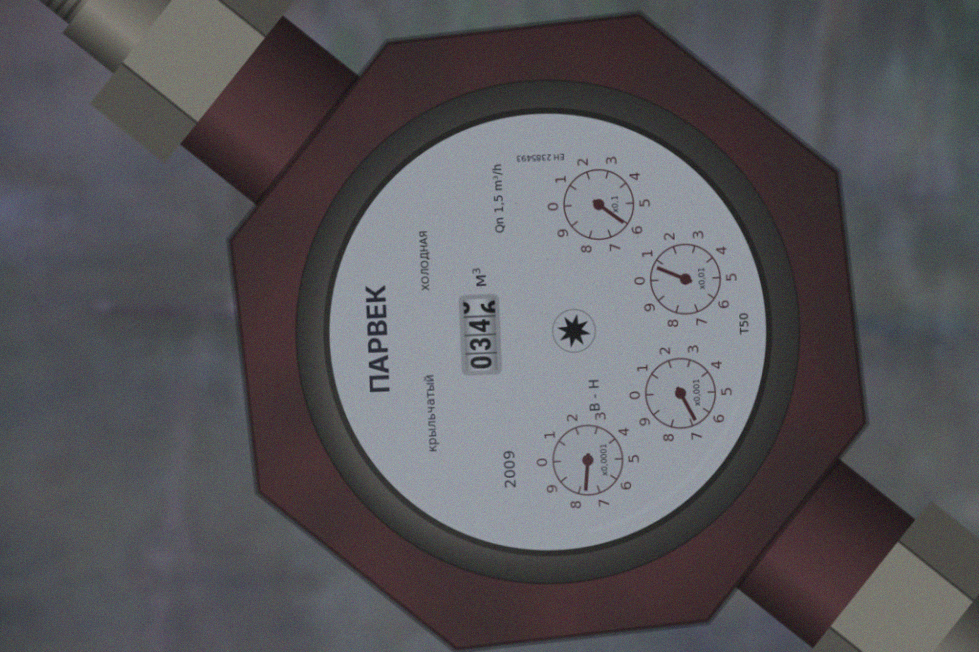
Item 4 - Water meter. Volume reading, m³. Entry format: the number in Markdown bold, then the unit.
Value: **345.6067** m³
